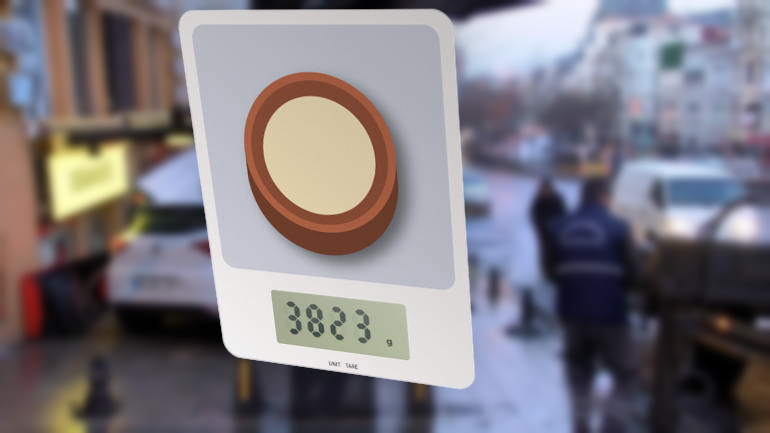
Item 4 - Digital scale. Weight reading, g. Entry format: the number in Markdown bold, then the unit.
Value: **3823** g
